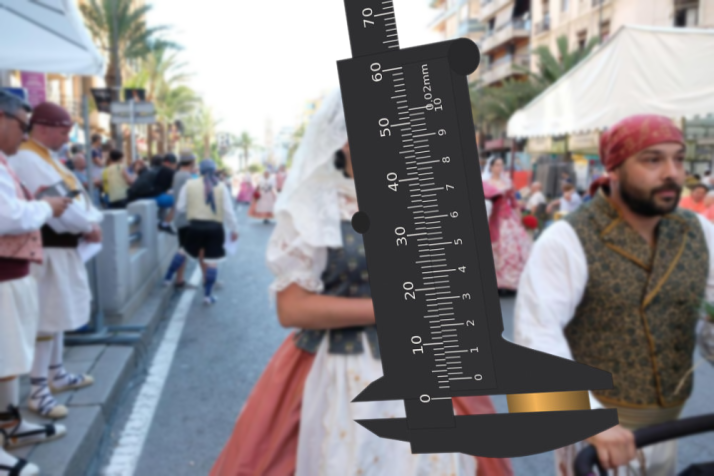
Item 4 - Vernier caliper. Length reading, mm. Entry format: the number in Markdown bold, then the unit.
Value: **3.4** mm
